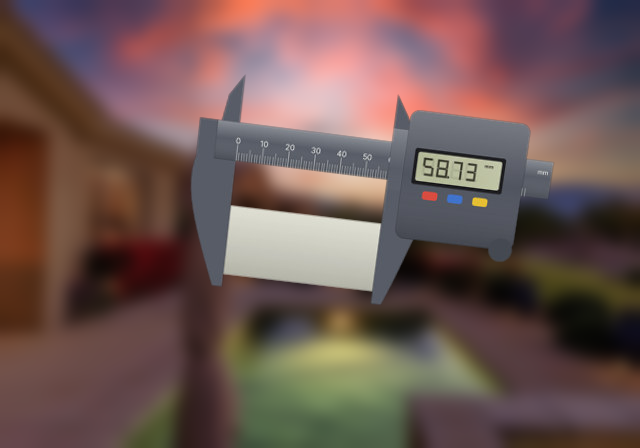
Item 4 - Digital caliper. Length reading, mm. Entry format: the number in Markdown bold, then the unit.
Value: **58.73** mm
